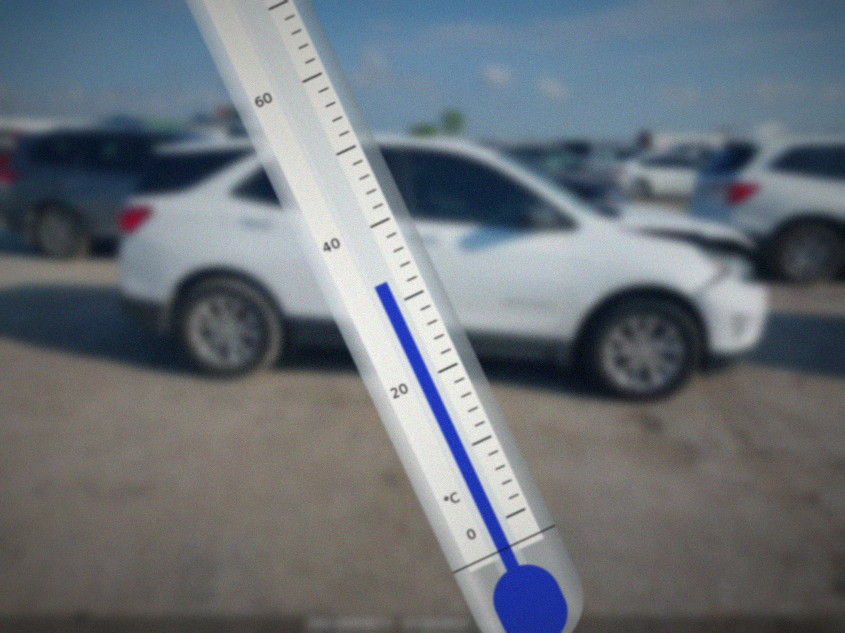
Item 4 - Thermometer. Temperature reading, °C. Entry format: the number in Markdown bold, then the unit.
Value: **33** °C
